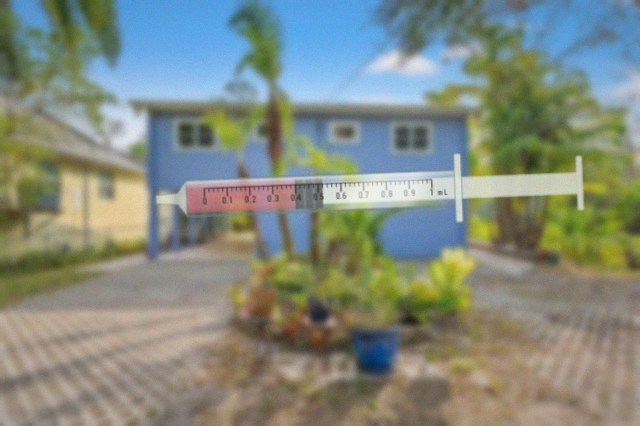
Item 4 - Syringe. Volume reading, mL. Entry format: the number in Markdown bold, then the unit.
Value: **0.4** mL
